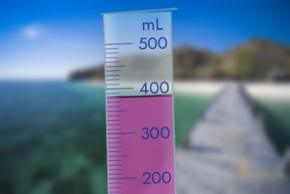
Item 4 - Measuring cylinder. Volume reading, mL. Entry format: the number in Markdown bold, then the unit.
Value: **380** mL
